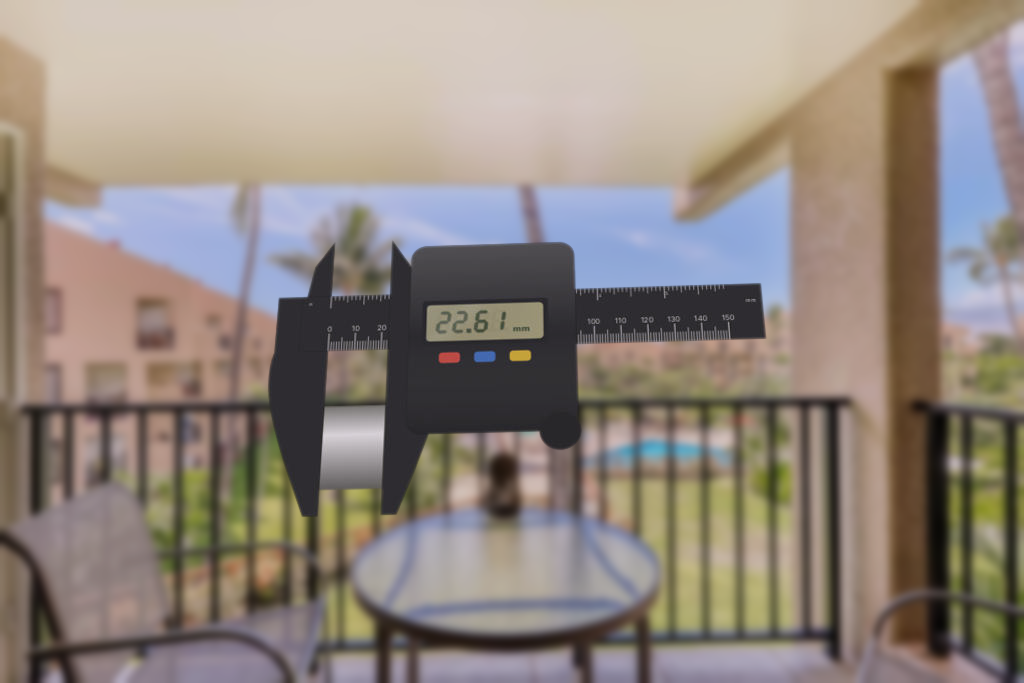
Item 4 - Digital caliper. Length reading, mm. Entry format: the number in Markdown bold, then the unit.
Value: **22.61** mm
